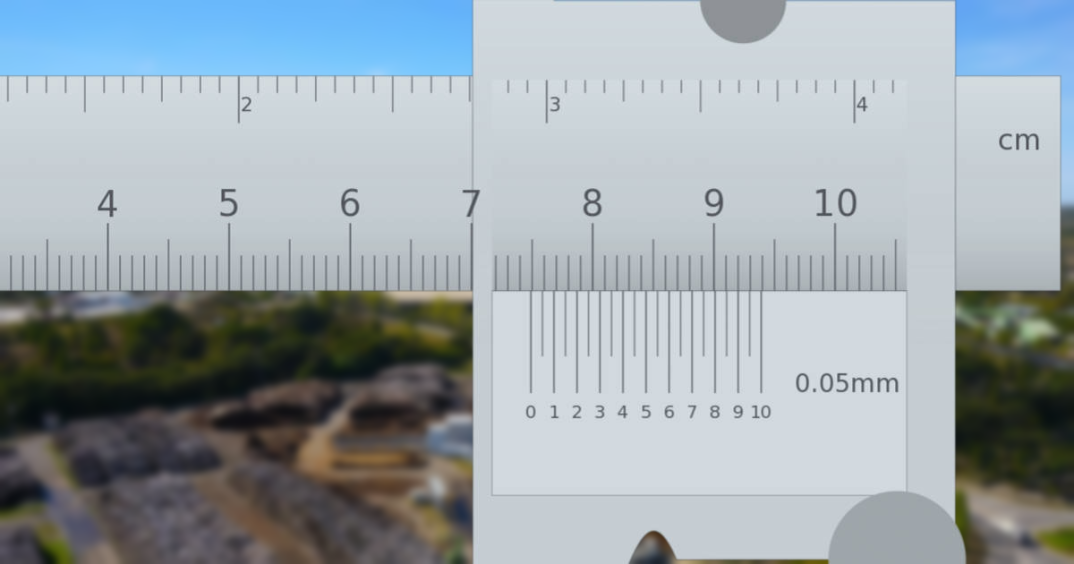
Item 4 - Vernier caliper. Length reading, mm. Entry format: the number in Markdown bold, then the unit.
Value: **74.9** mm
